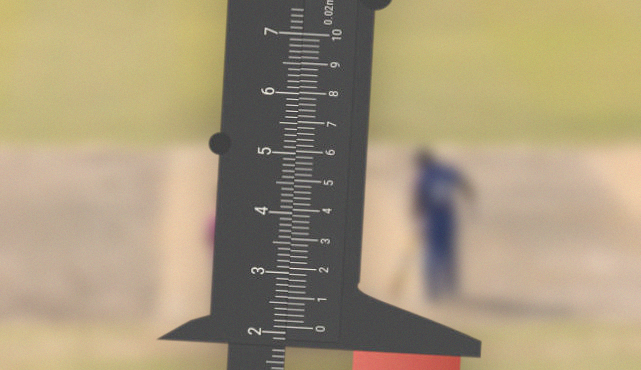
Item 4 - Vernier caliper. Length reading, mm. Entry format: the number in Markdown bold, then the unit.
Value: **21.0** mm
